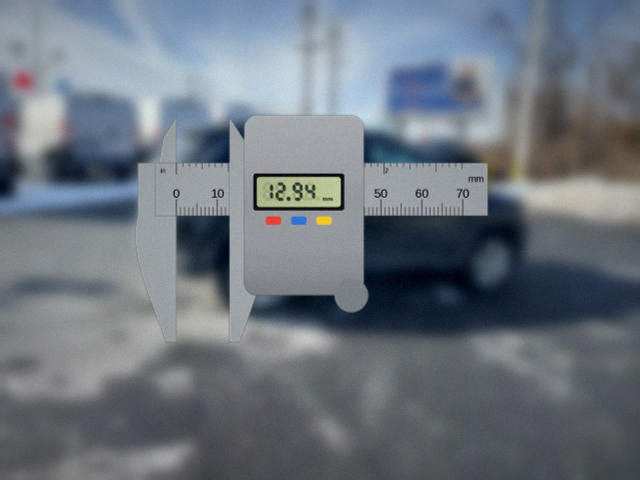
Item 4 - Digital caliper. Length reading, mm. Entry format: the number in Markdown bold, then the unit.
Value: **12.94** mm
